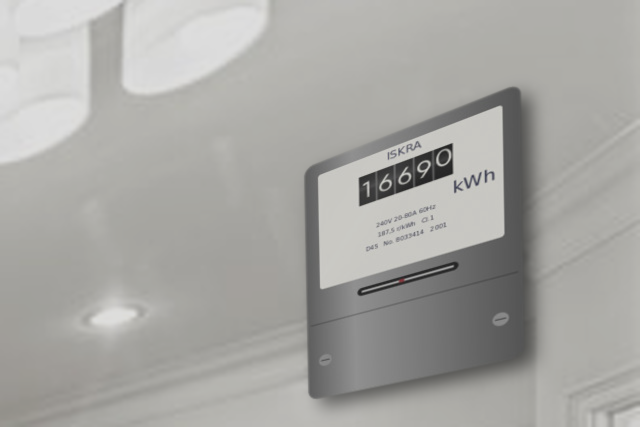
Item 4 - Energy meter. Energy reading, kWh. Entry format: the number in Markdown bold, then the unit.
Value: **16690** kWh
